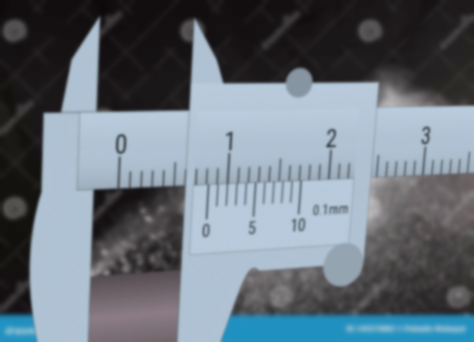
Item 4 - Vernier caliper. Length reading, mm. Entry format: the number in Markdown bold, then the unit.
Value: **8.2** mm
